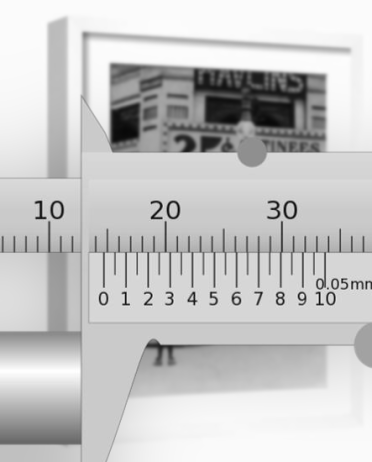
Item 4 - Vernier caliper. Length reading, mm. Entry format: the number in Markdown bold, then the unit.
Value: **14.7** mm
